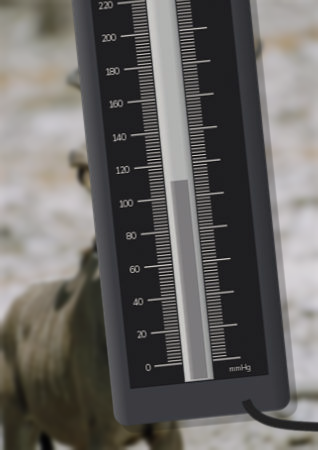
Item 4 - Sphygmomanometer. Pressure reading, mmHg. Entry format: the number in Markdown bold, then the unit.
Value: **110** mmHg
